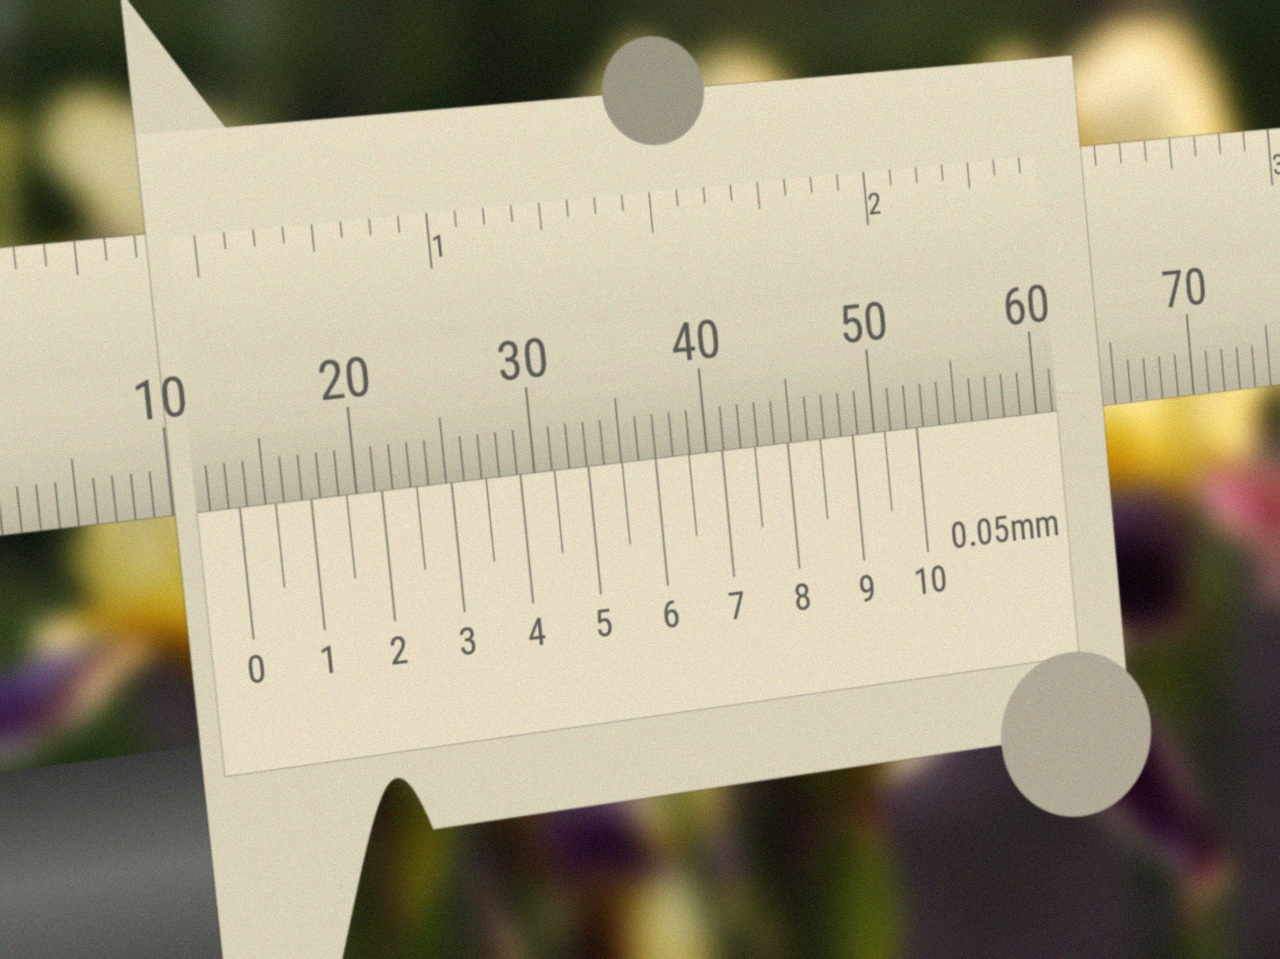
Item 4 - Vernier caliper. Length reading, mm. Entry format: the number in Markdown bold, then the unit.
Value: **13.6** mm
